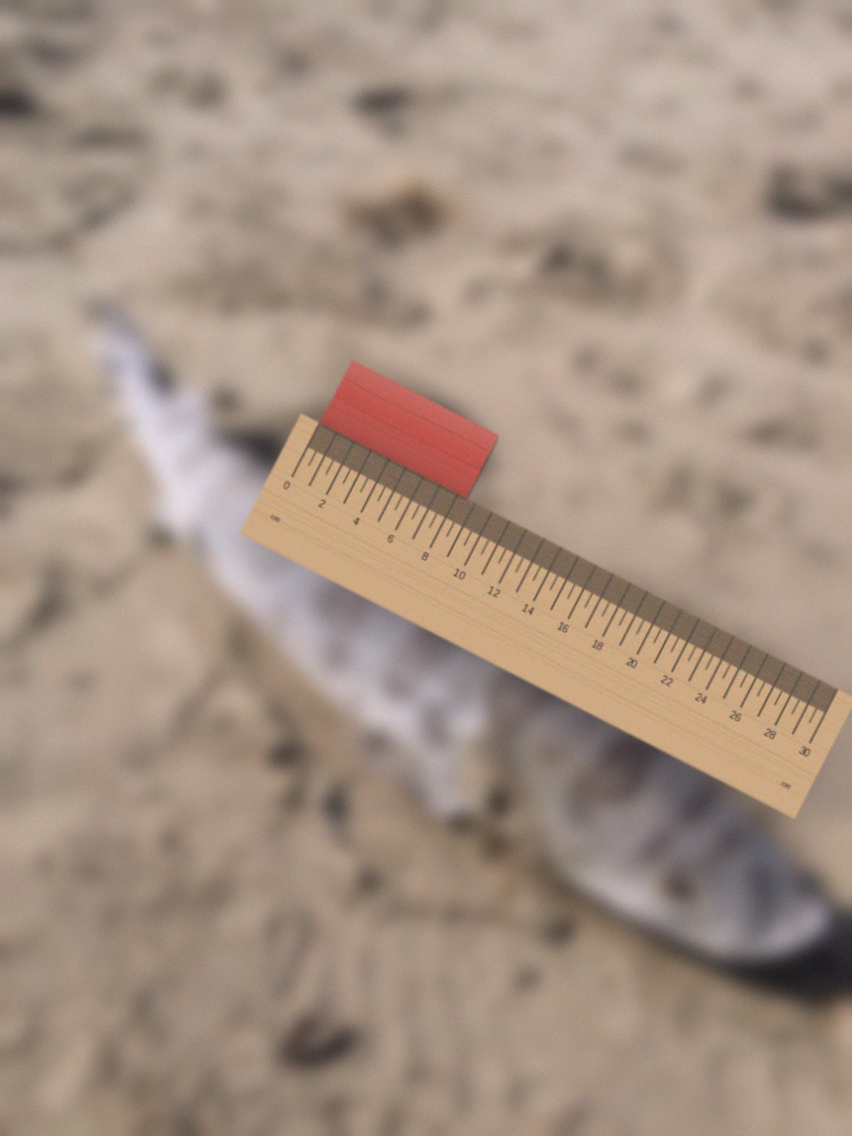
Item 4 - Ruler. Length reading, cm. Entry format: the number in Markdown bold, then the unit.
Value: **8.5** cm
